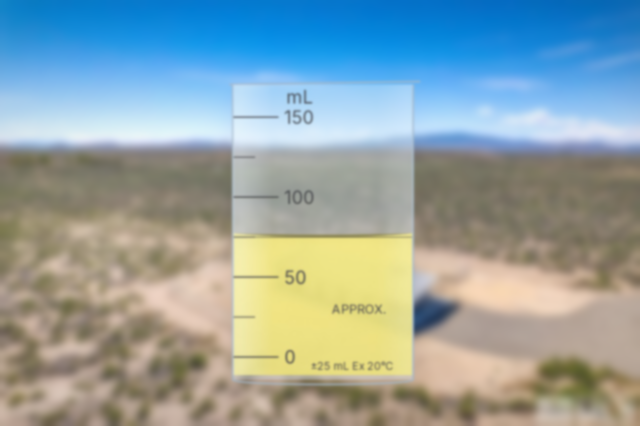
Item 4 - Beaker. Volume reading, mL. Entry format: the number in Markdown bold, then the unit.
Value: **75** mL
